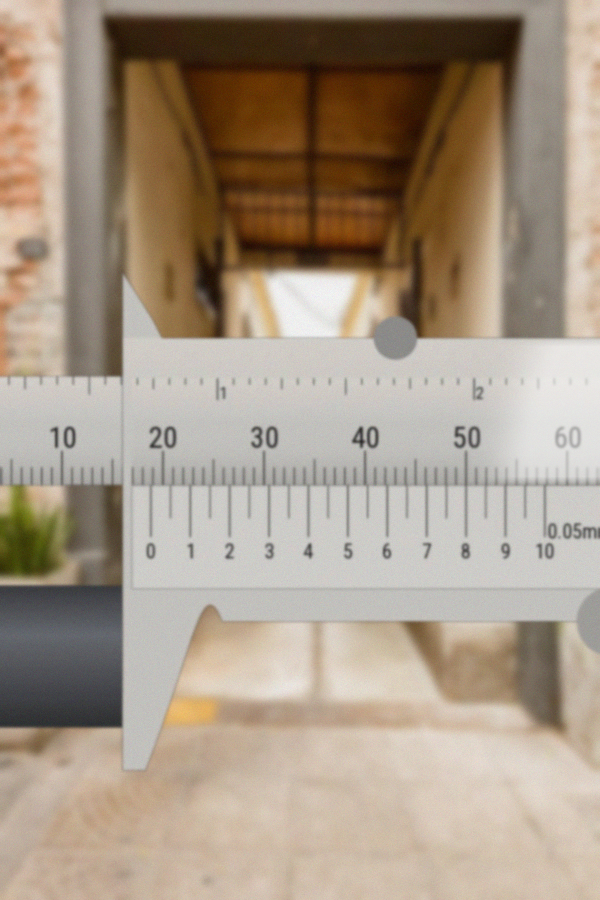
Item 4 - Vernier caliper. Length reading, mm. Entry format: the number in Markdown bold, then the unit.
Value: **18.8** mm
